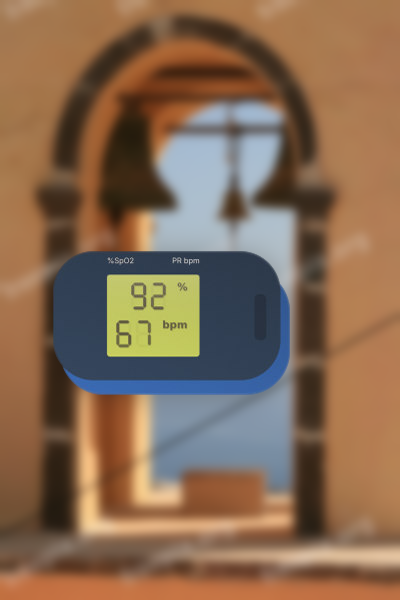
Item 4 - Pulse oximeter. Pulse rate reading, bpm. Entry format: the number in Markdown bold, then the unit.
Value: **67** bpm
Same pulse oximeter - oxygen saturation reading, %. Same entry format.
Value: **92** %
